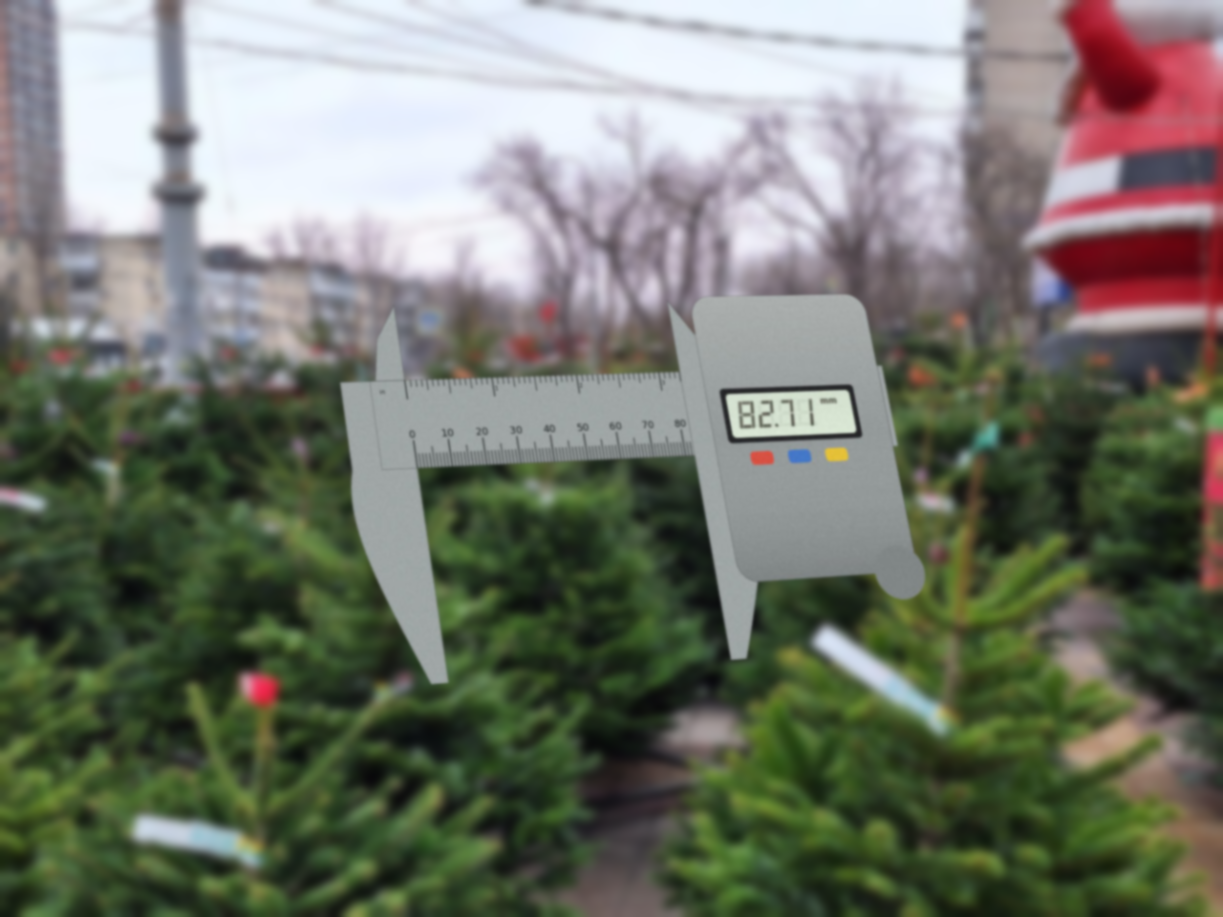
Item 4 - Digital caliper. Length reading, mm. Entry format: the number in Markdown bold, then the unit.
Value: **82.71** mm
